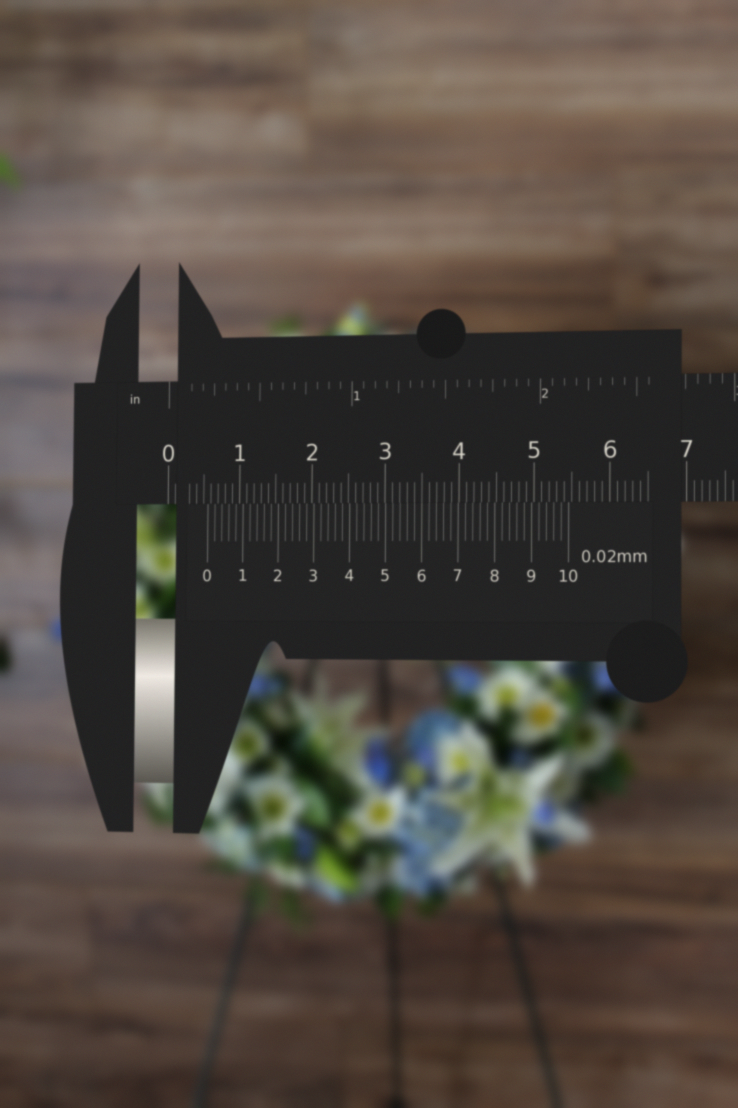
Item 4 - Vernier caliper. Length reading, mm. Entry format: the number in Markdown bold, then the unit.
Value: **5.6** mm
